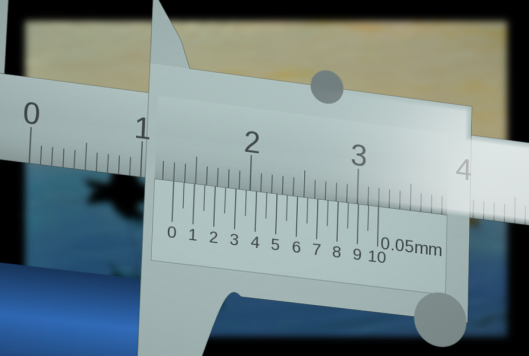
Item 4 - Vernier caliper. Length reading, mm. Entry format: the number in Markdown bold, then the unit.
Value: **13.0** mm
